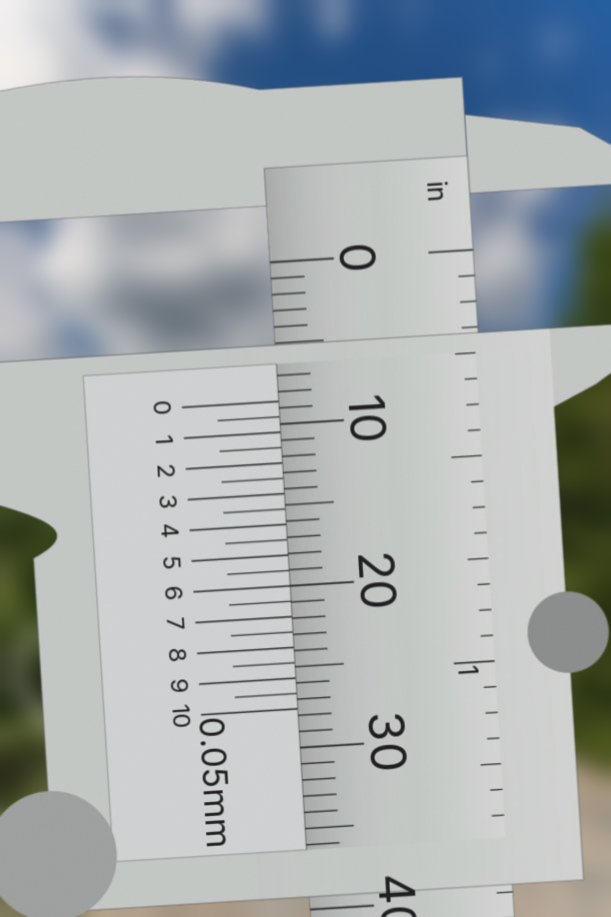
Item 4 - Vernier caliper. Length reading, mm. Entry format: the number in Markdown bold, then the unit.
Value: **8.6** mm
